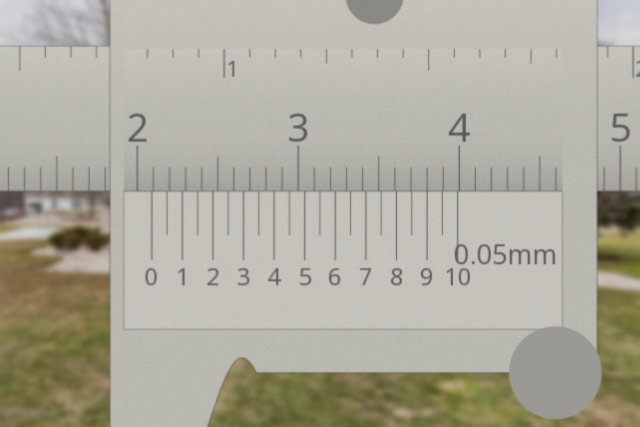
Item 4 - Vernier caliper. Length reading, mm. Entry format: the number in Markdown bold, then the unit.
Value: **20.9** mm
